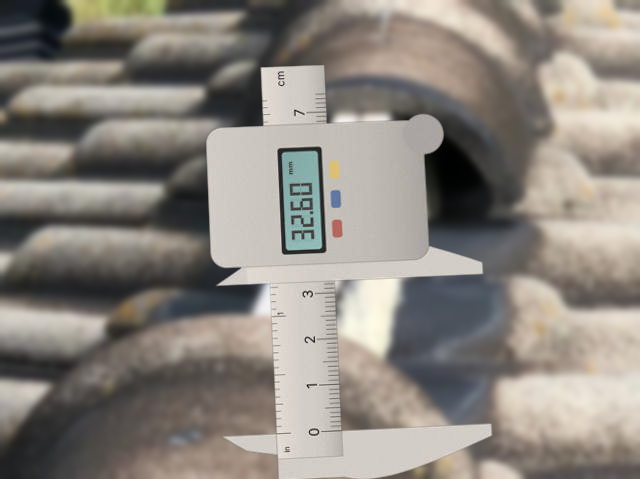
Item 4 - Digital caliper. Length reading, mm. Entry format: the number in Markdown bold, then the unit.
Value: **32.60** mm
